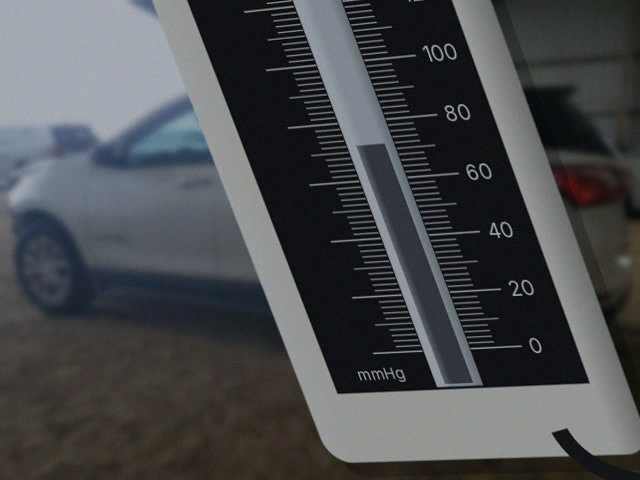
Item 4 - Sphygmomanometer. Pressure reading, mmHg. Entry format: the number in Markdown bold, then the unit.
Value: **72** mmHg
